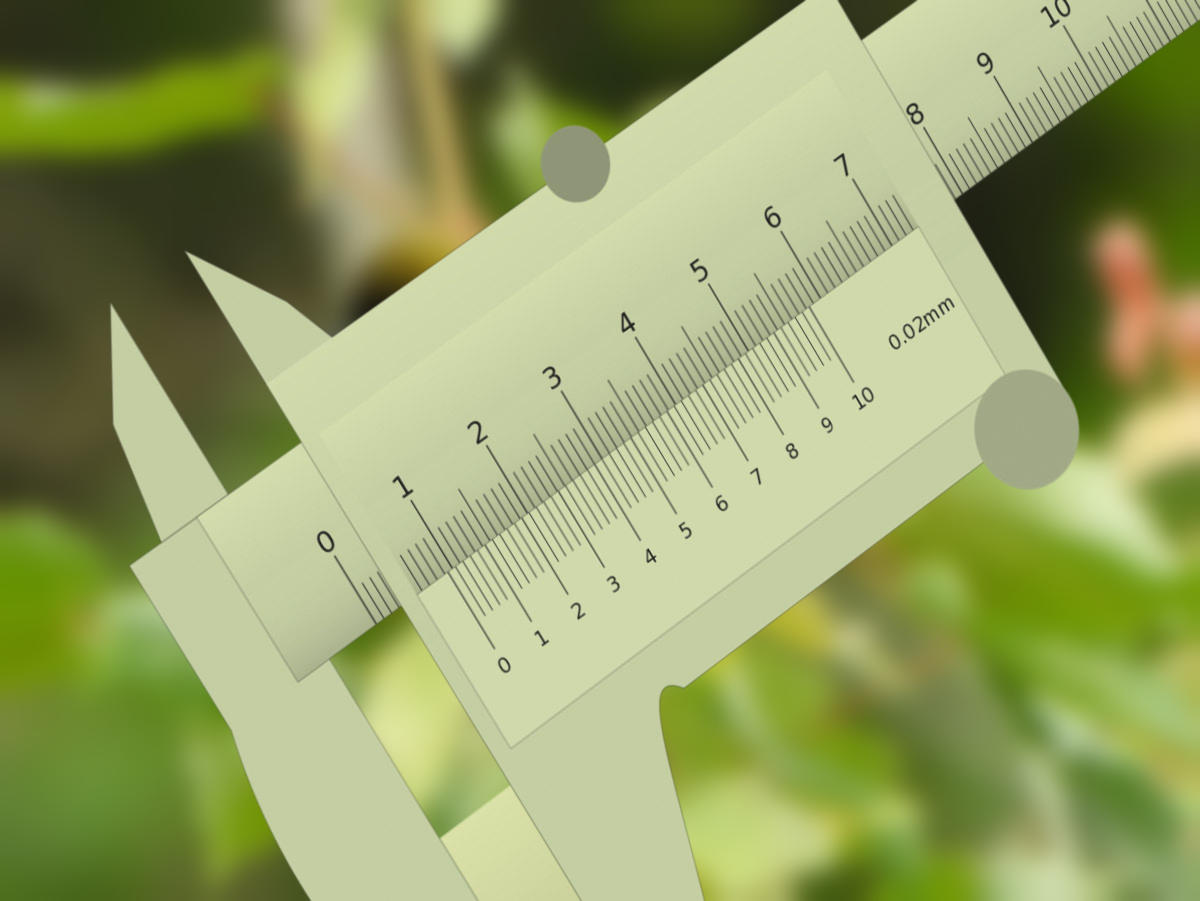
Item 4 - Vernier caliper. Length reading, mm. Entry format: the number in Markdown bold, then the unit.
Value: **9.4** mm
